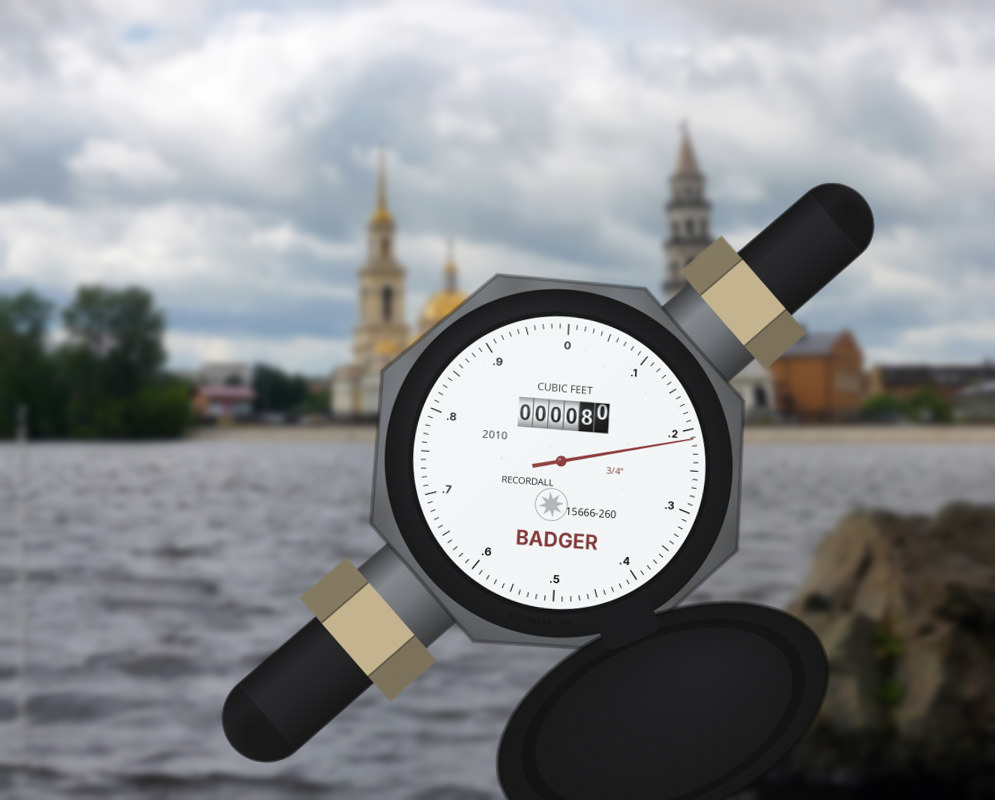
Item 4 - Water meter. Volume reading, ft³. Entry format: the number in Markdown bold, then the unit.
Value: **80.21** ft³
